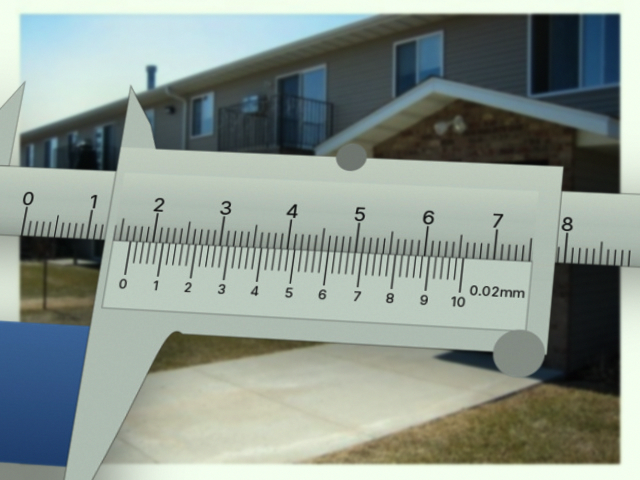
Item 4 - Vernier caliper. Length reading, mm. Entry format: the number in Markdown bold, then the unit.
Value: **16.6** mm
